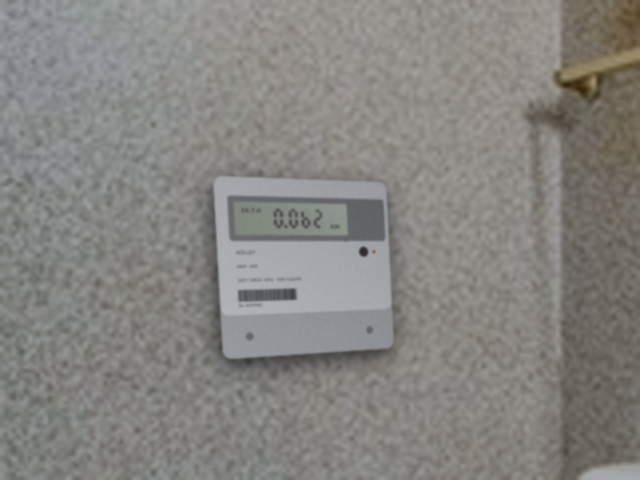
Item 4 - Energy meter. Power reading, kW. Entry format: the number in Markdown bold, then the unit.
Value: **0.062** kW
